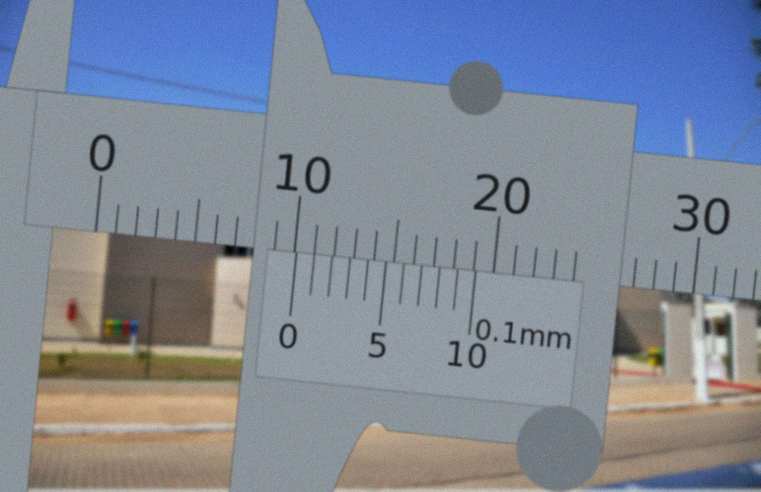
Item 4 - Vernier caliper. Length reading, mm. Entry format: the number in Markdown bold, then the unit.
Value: **10.1** mm
